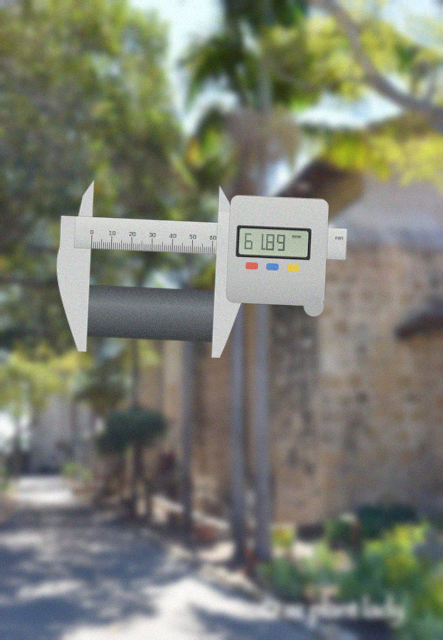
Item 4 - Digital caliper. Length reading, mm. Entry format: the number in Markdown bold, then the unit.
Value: **61.89** mm
